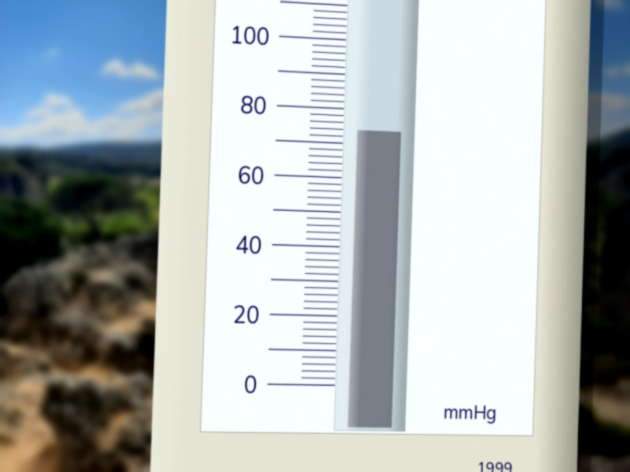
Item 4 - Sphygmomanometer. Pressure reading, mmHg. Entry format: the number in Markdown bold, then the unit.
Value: **74** mmHg
